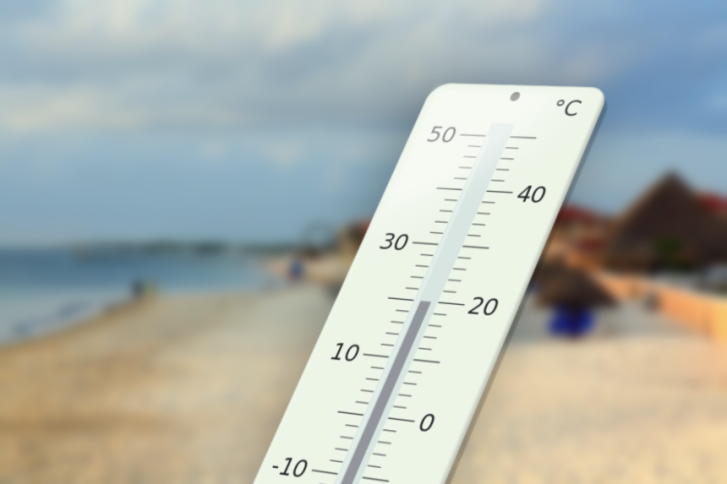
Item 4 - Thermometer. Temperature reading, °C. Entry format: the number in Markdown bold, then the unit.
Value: **20** °C
